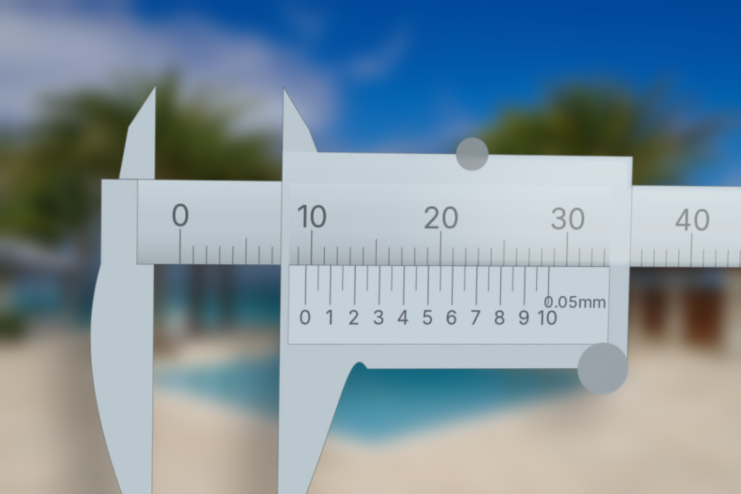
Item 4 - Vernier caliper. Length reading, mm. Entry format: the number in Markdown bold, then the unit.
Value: **9.6** mm
